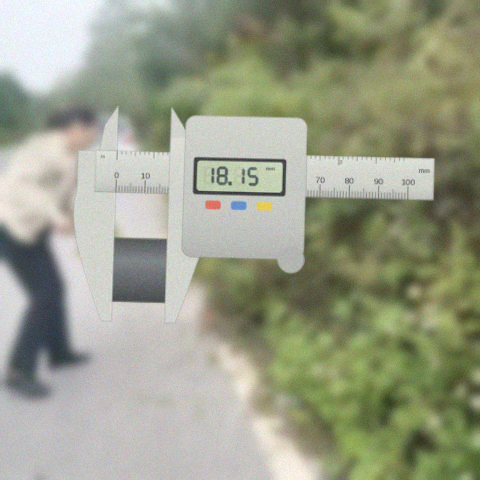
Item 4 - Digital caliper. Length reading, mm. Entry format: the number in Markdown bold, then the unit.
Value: **18.15** mm
